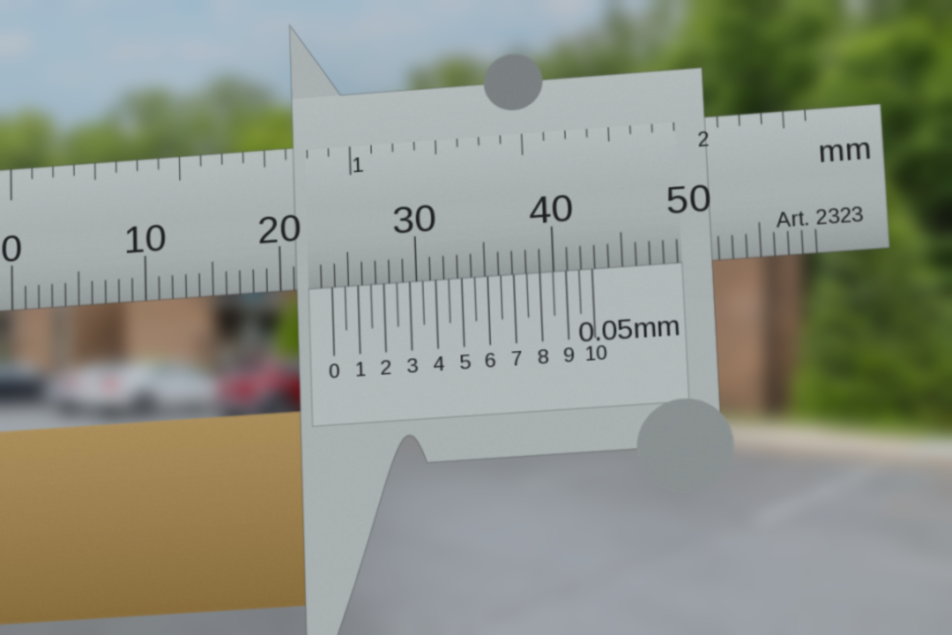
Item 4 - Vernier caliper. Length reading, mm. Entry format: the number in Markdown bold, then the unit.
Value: **23.8** mm
